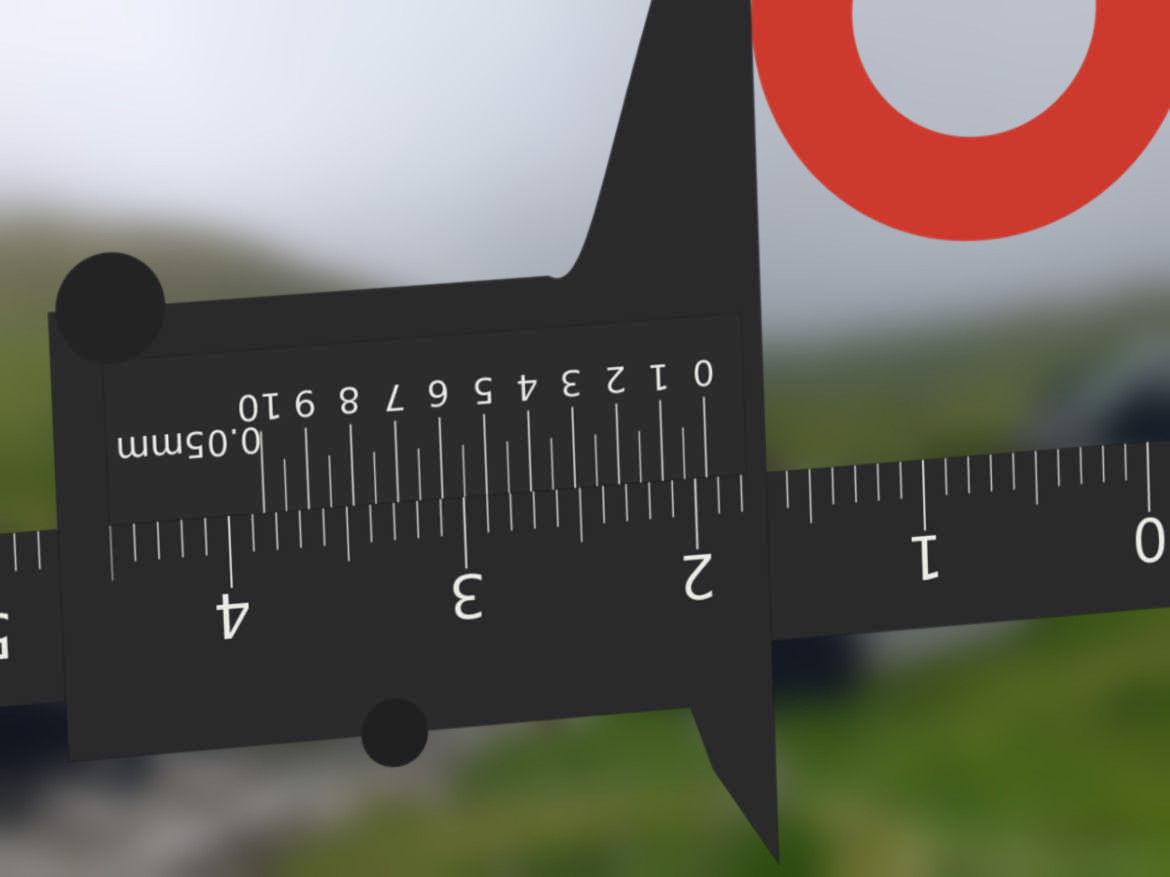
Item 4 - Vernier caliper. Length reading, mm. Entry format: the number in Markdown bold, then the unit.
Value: **19.5** mm
